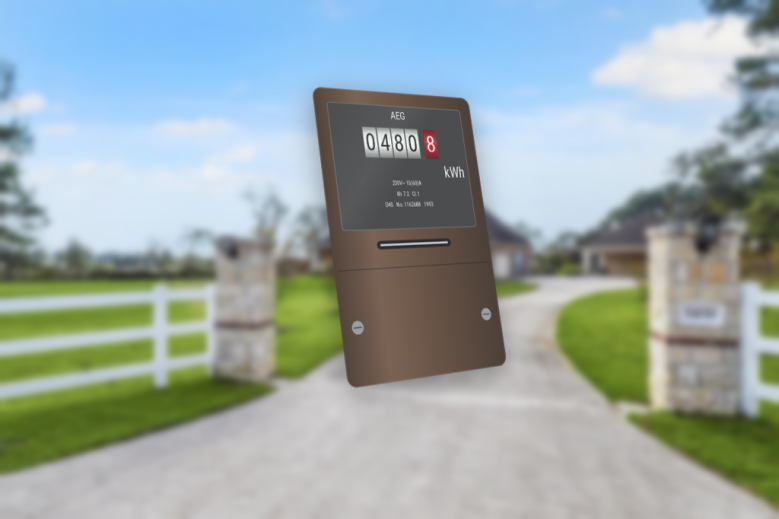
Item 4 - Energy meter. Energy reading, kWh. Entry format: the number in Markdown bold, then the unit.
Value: **480.8** kWh
